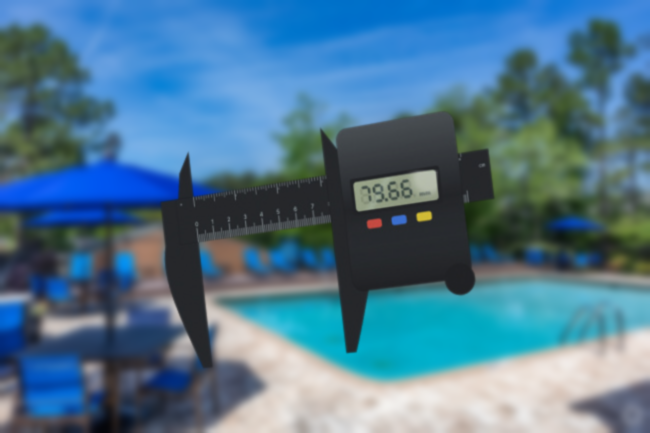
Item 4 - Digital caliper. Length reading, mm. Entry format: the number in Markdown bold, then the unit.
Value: **79.66** mm
